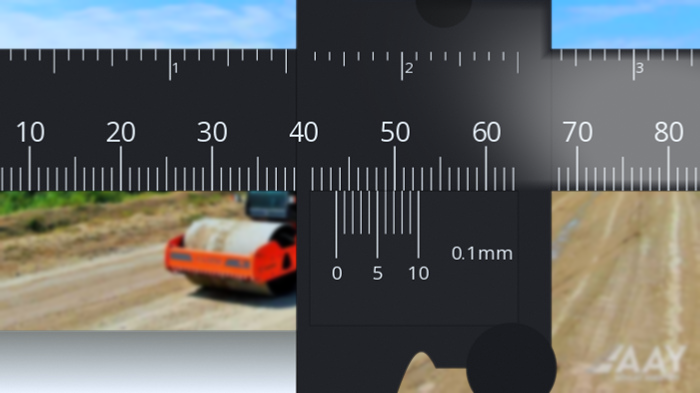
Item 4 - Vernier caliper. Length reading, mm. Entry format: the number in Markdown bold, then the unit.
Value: **43.6** mm
